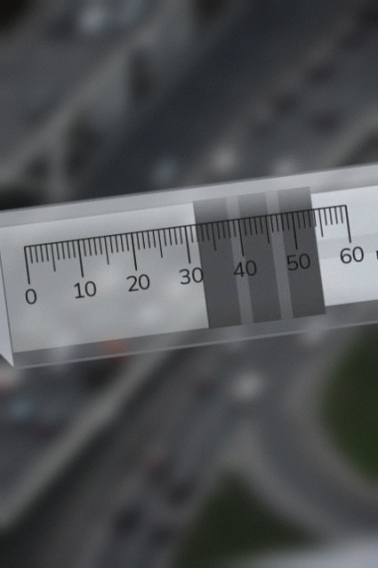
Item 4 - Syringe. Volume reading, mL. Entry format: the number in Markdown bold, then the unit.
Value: **32** mL
